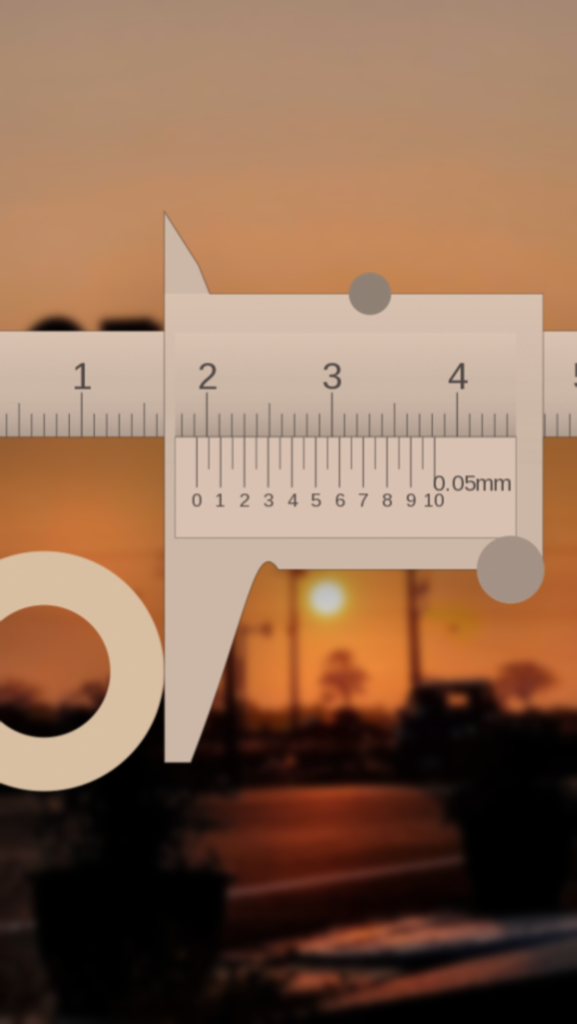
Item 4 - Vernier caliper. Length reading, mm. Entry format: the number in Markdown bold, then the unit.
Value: **19.2** mm
